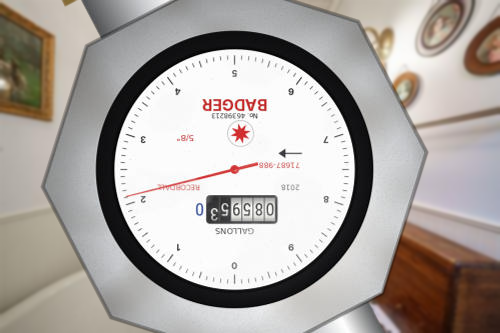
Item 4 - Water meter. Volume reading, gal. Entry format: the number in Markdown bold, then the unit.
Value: **859532.1** gal
